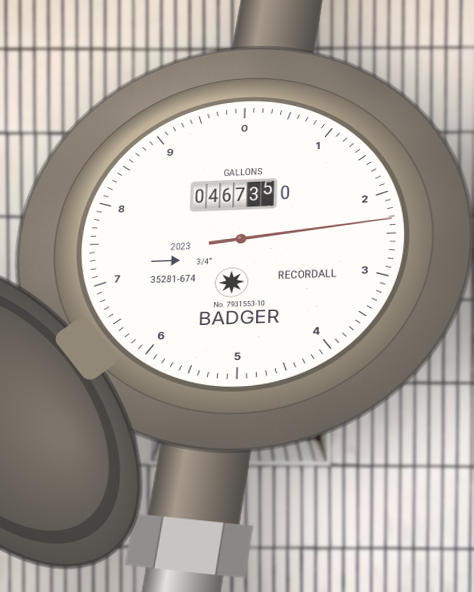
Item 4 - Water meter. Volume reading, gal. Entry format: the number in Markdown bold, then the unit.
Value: **467352.3** gal
